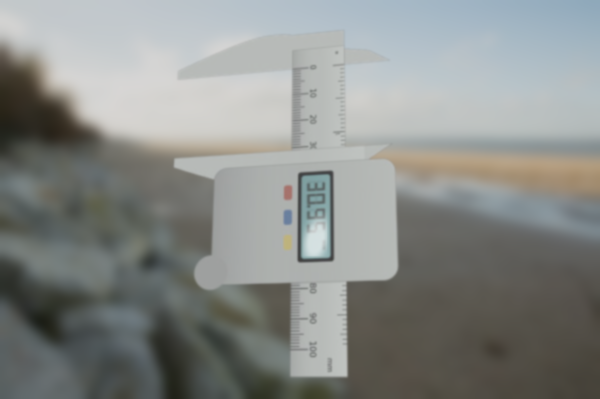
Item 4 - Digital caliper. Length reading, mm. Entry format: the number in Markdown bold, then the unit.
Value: **30.95** mm
